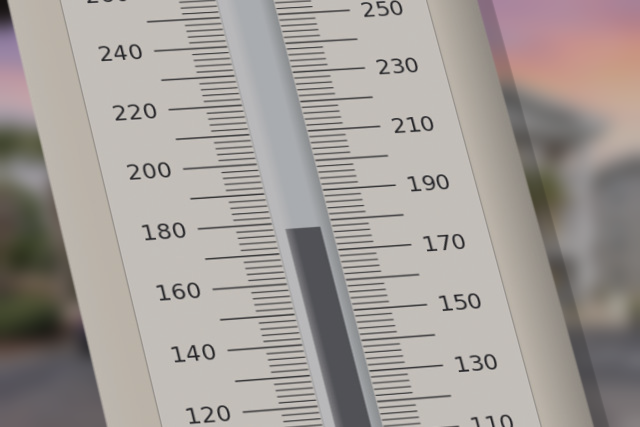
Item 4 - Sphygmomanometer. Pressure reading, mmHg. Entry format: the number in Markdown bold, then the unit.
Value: **178** mmHg
